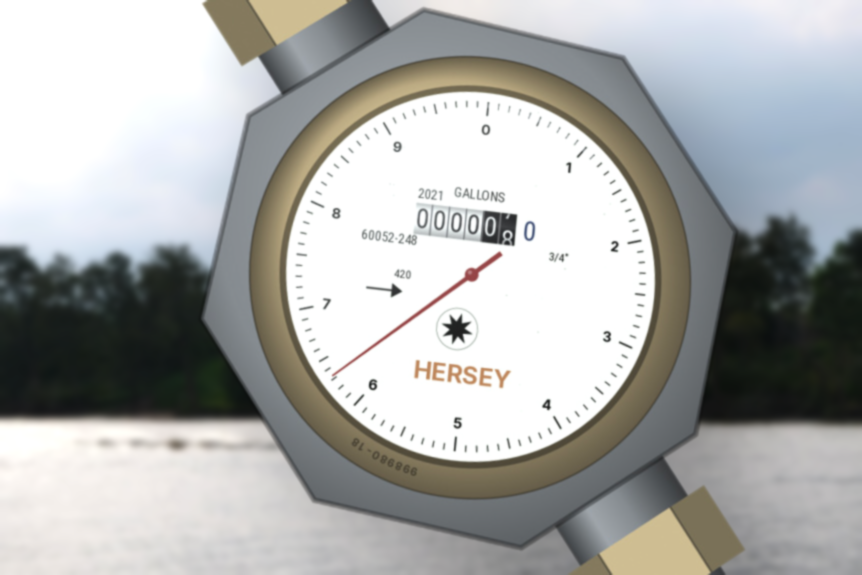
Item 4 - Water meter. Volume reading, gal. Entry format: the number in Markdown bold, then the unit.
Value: **76.3** gal
